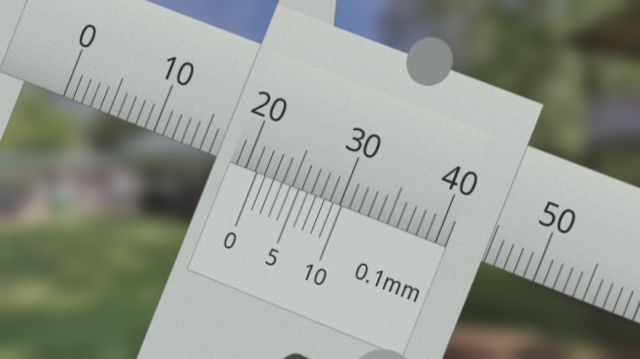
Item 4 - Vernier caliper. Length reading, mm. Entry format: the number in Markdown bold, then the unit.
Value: **21.2** mm
